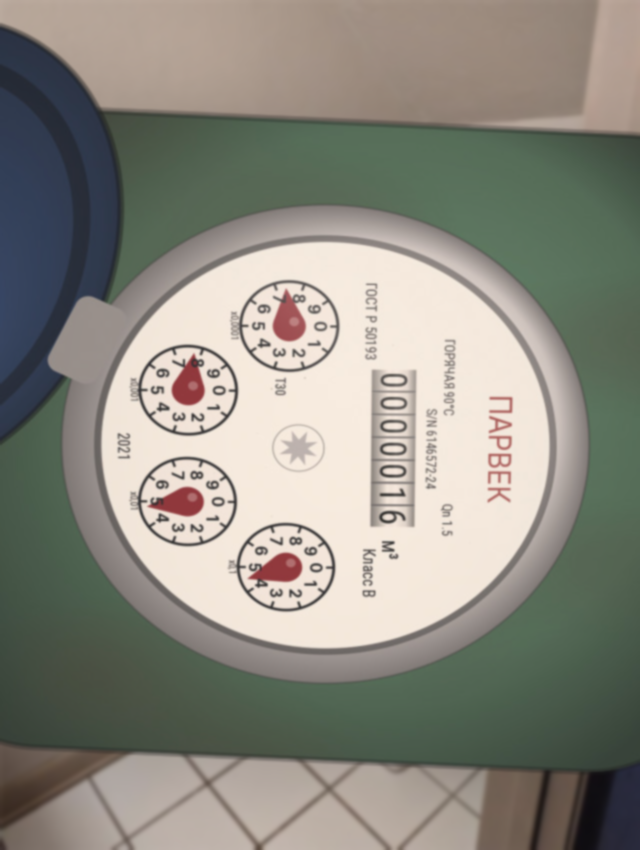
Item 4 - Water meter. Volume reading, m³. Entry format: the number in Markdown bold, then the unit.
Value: **16.4477** m³
